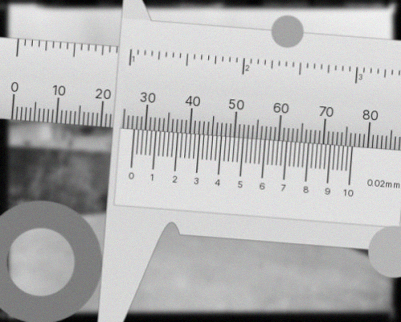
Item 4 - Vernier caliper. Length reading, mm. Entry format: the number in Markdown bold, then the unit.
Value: **27.5** mm
